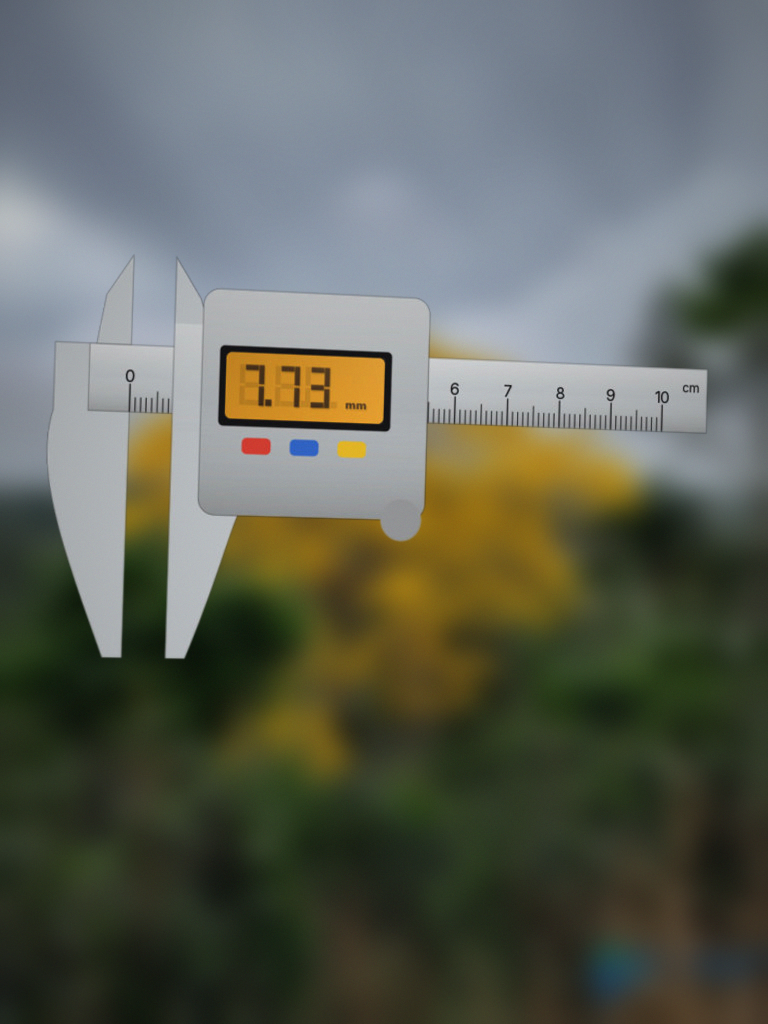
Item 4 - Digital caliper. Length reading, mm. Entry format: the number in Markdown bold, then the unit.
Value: **7.73** mm
